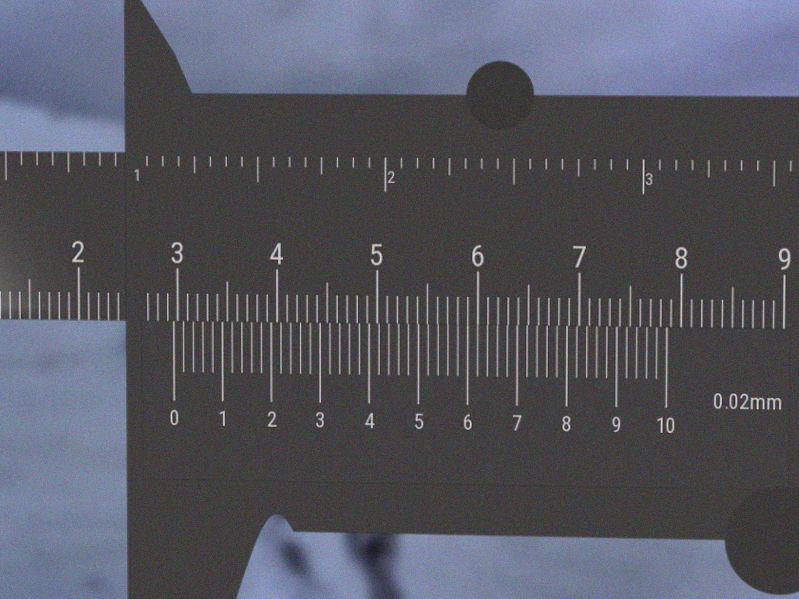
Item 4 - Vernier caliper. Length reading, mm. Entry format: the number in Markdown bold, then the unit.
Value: **29.6** mm
